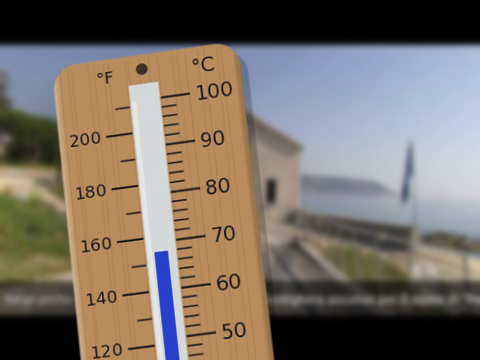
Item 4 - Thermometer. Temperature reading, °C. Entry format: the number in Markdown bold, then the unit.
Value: **68** °C
